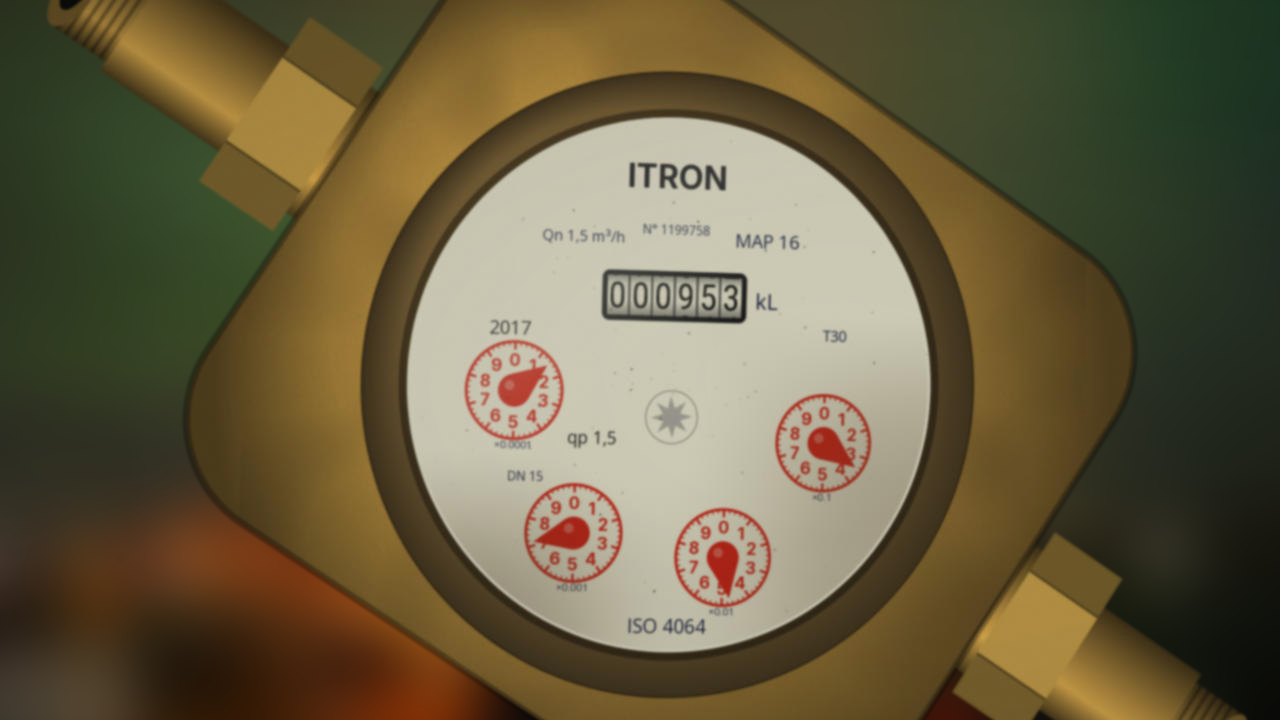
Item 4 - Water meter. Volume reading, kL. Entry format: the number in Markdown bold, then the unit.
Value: **953.3471** kL
